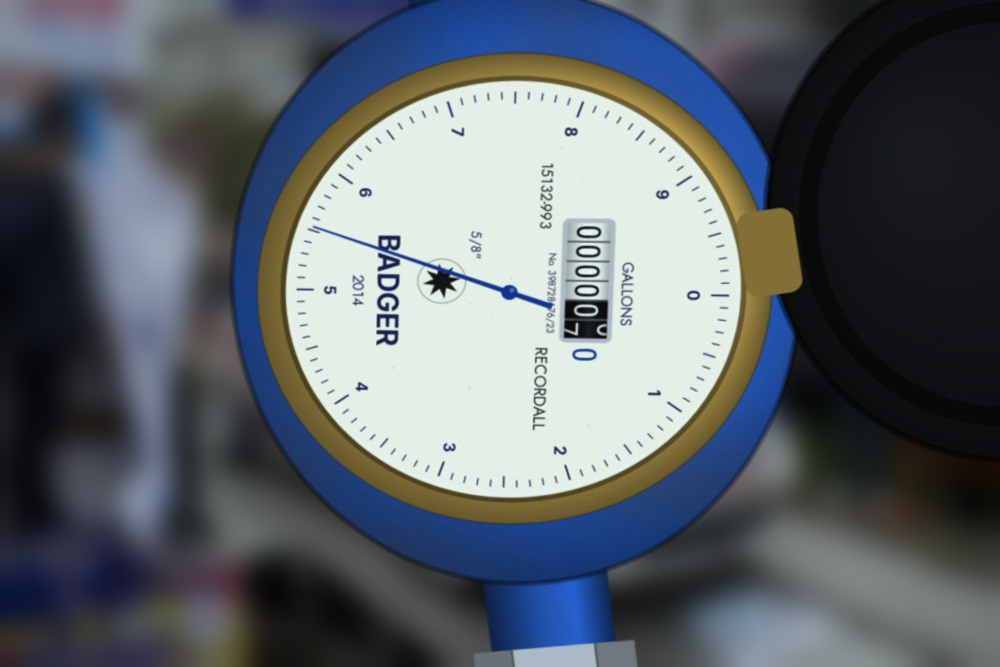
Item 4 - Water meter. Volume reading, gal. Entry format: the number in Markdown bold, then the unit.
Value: **65.5** gal
